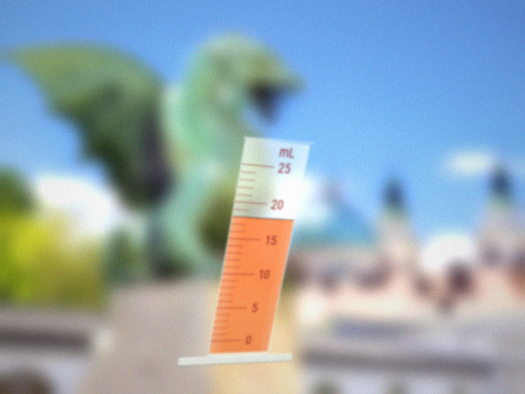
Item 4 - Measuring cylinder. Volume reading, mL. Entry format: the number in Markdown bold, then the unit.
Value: **18** mL
